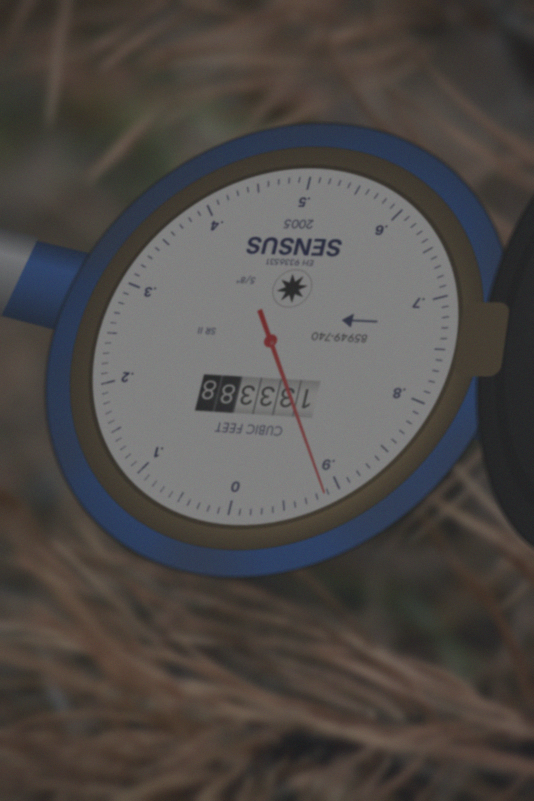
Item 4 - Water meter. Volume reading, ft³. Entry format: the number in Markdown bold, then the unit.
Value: **133387.91** ft³
